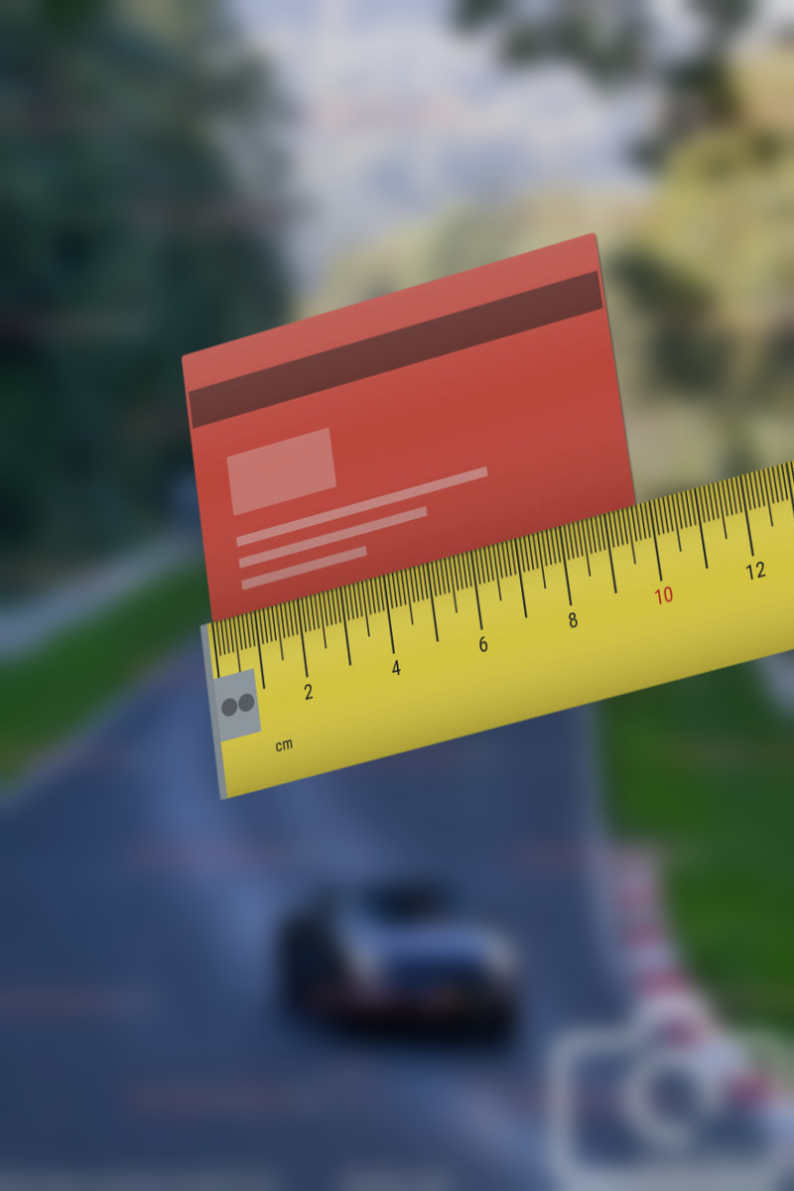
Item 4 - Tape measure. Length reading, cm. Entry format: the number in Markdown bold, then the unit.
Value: **9.7** cm
